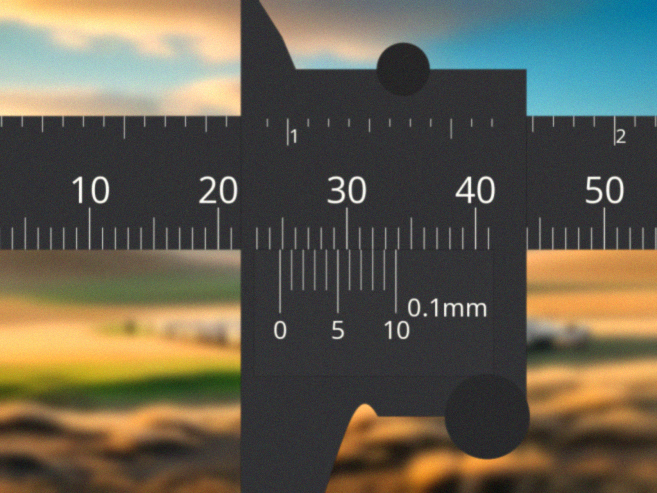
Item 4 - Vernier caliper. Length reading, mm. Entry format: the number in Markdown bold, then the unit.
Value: **24.8** mm
